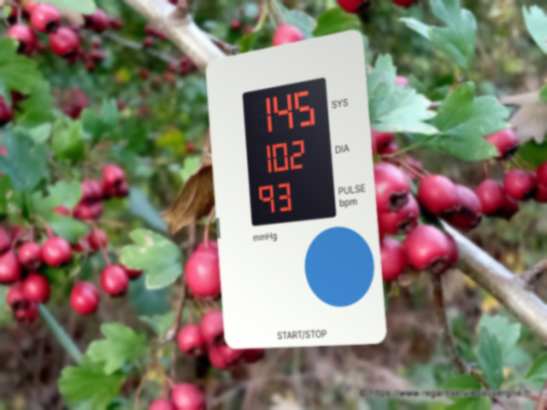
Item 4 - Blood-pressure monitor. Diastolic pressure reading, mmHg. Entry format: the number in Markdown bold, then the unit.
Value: **102** mmHg
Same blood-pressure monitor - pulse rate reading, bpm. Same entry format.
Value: **93** bpm
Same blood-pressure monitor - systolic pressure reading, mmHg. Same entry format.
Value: **145** mmHg
